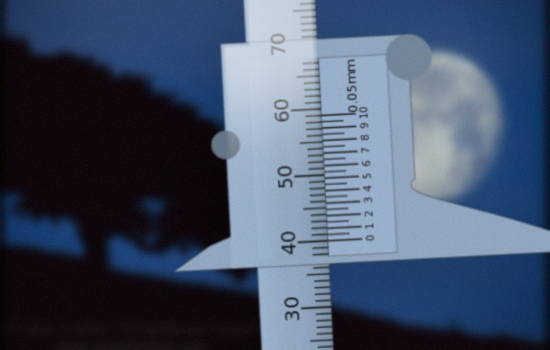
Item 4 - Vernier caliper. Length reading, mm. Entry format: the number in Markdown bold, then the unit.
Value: **40.0** mm
